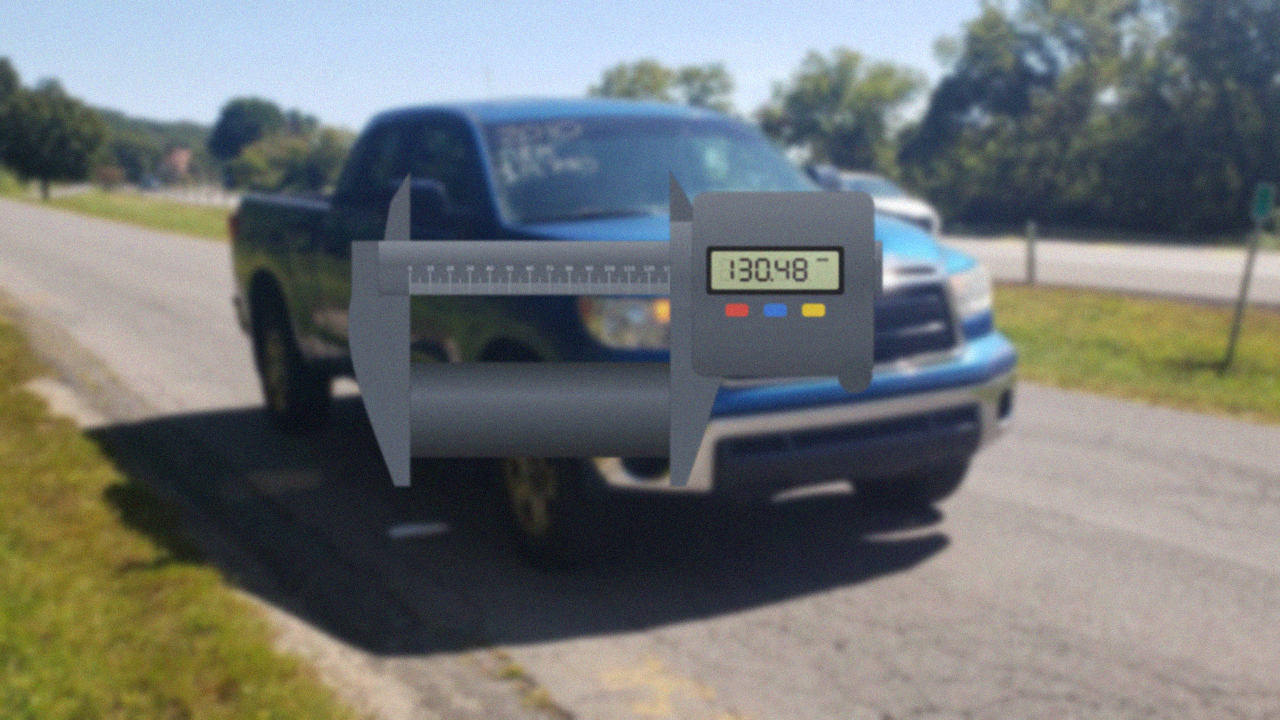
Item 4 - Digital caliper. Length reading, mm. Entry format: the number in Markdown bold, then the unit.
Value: **130.48** mm
